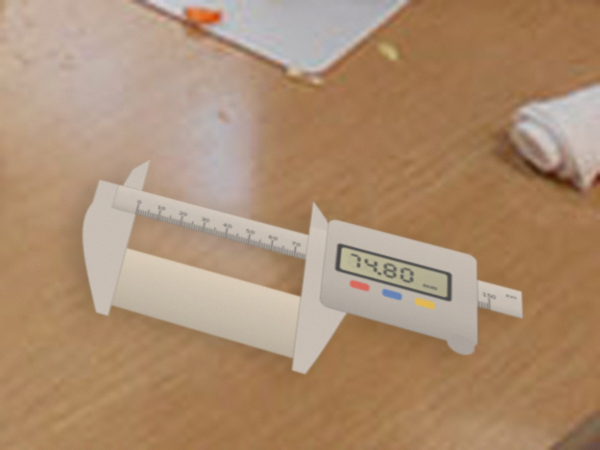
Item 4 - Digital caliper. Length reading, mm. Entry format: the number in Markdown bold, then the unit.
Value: **74.80** mm
